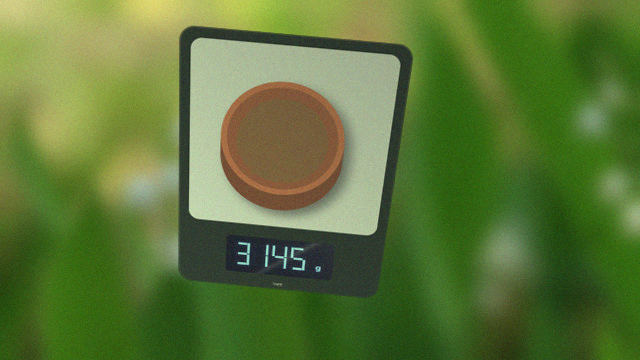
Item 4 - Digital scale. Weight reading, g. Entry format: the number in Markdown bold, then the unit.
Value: **3145** g
